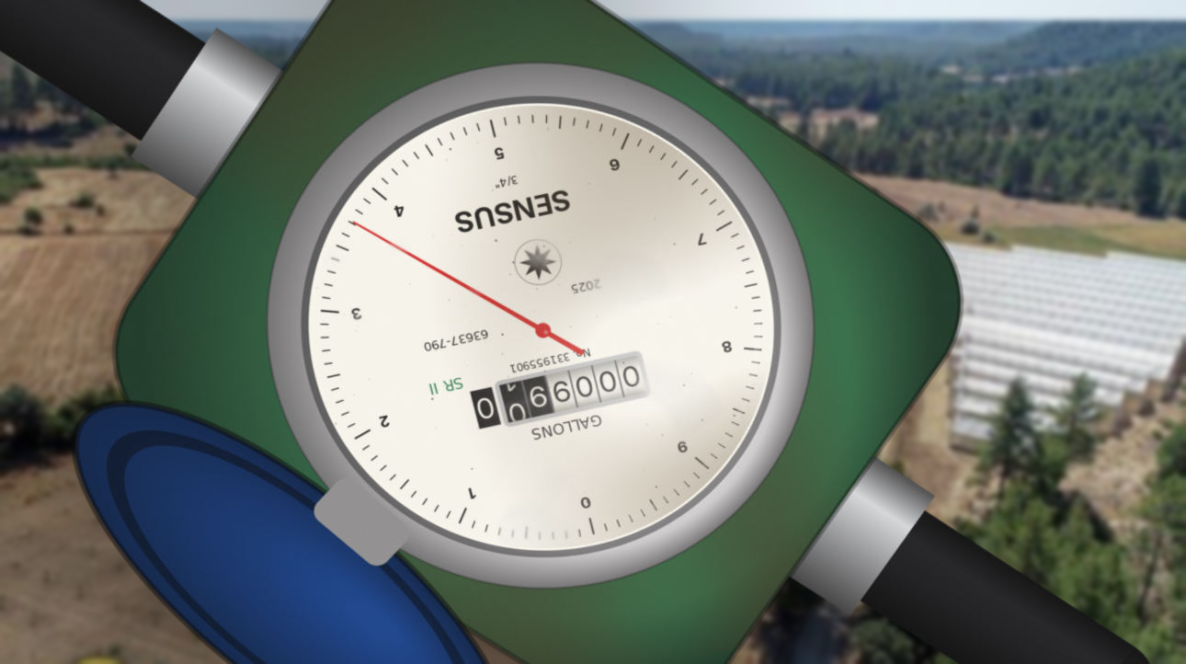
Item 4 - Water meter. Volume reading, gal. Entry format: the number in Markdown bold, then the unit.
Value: **9903.7** gal
